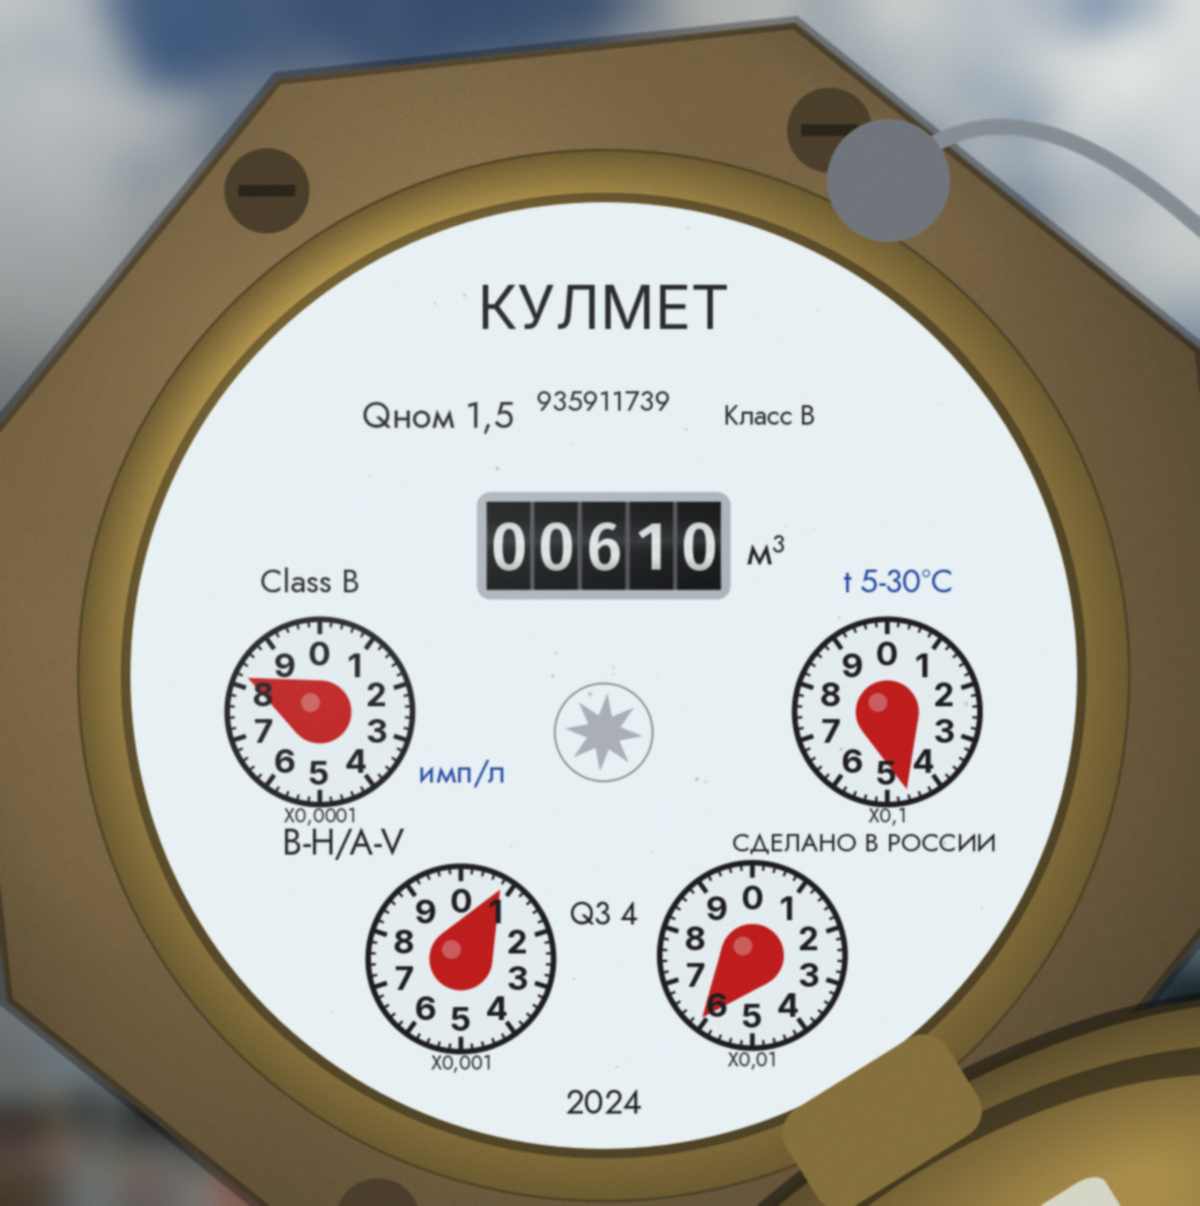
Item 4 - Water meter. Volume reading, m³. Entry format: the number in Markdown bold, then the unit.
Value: **610.4608** m³
